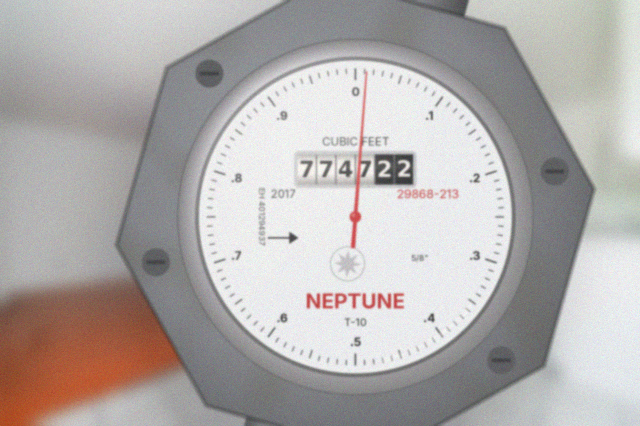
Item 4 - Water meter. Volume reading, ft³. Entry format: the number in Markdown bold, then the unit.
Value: **774722.01** ft³
